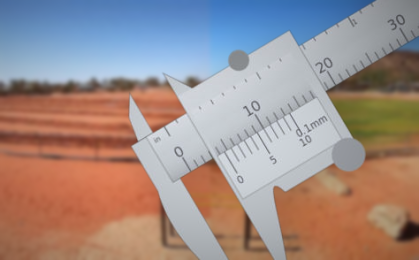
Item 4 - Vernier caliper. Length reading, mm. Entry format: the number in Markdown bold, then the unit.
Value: **4.6** mm
